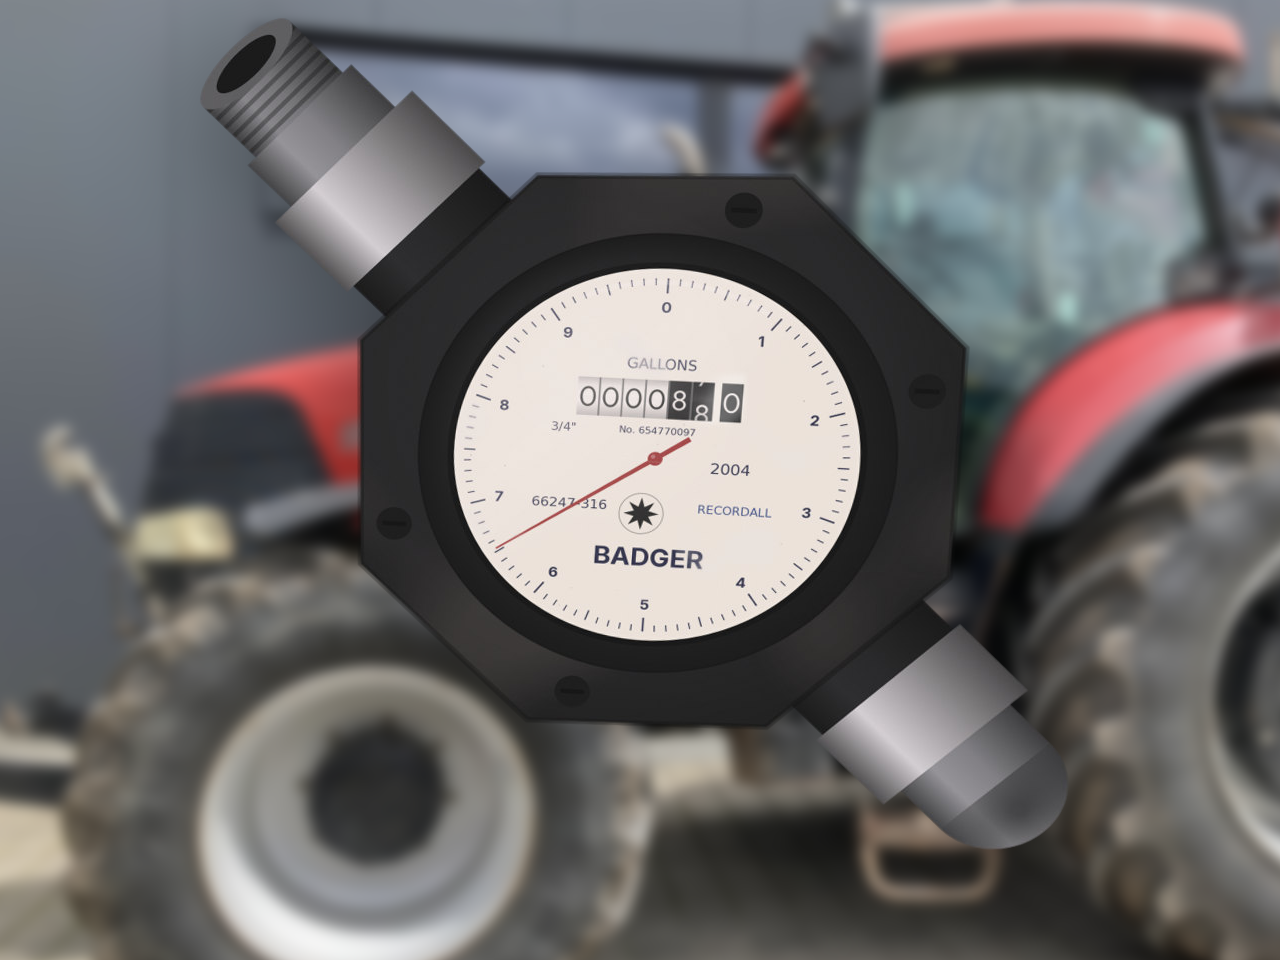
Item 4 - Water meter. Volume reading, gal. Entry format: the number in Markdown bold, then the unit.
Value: **876.5** gal
